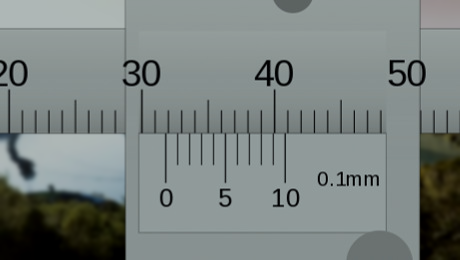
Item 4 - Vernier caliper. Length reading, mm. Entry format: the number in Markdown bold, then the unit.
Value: **31.8** mm
